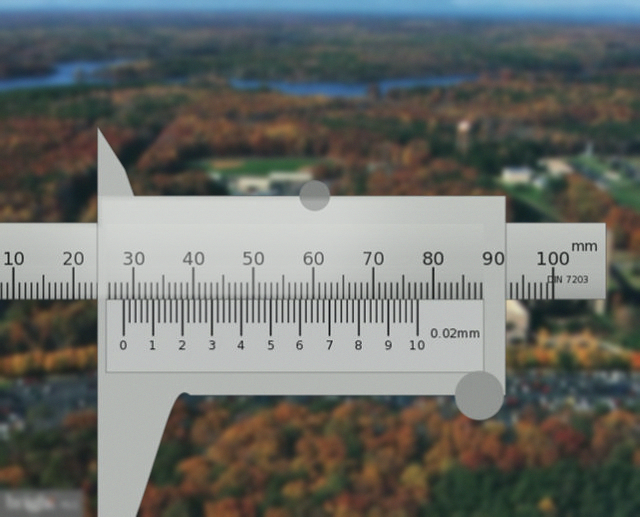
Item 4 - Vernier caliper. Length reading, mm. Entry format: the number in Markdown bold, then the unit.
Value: **28.4** mm
